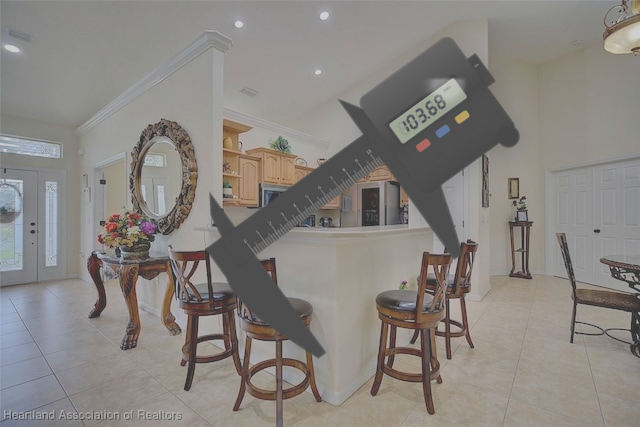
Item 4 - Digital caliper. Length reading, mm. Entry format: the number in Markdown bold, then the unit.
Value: **103.68** mm
